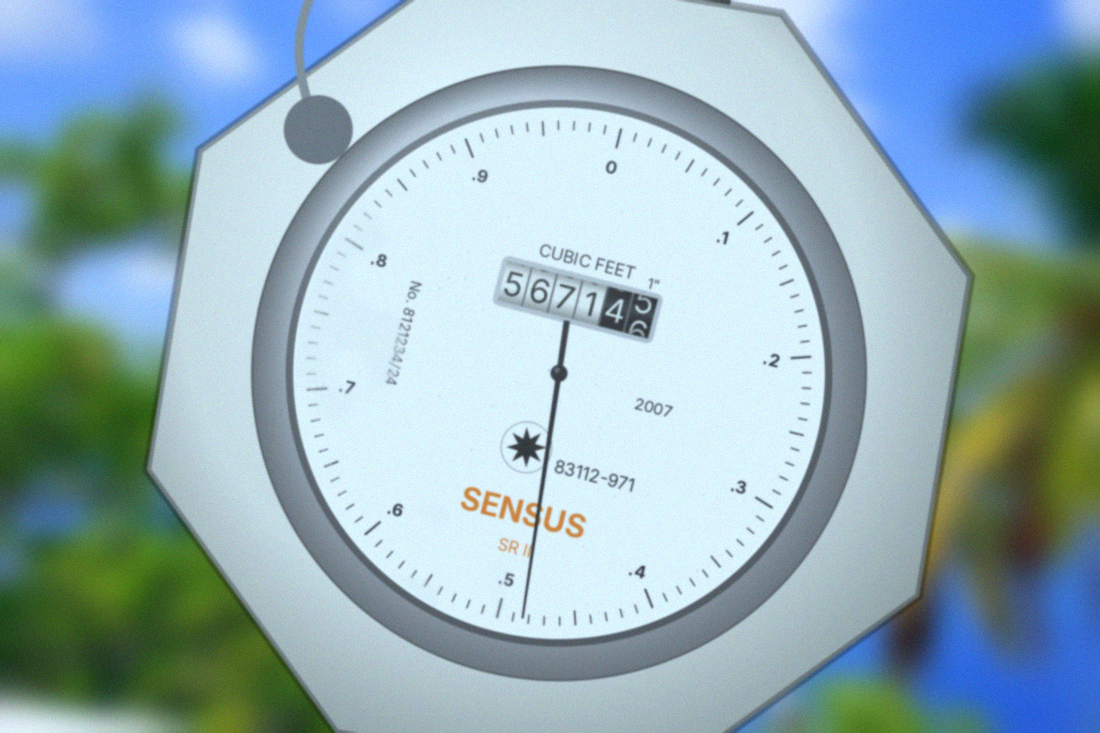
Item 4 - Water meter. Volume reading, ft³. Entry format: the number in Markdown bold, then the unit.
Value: **567145.48** ft³
